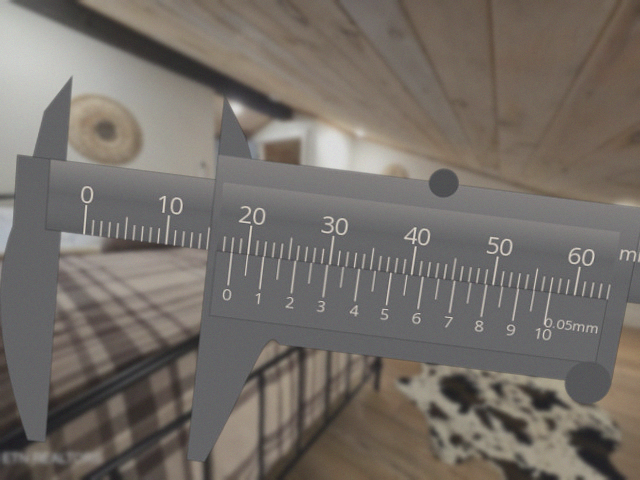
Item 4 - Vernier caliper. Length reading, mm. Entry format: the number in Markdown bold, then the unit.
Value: **18.0** mm
